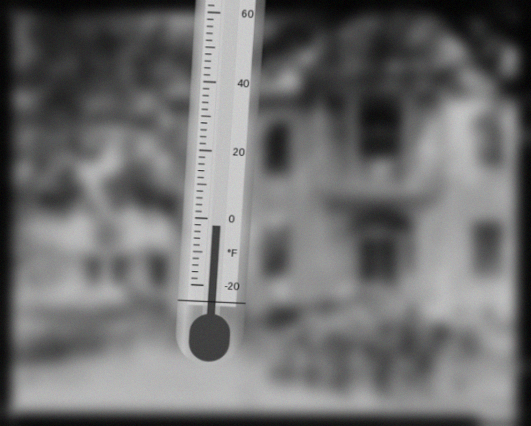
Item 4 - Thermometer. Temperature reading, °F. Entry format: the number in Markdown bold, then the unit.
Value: **-2** °F
